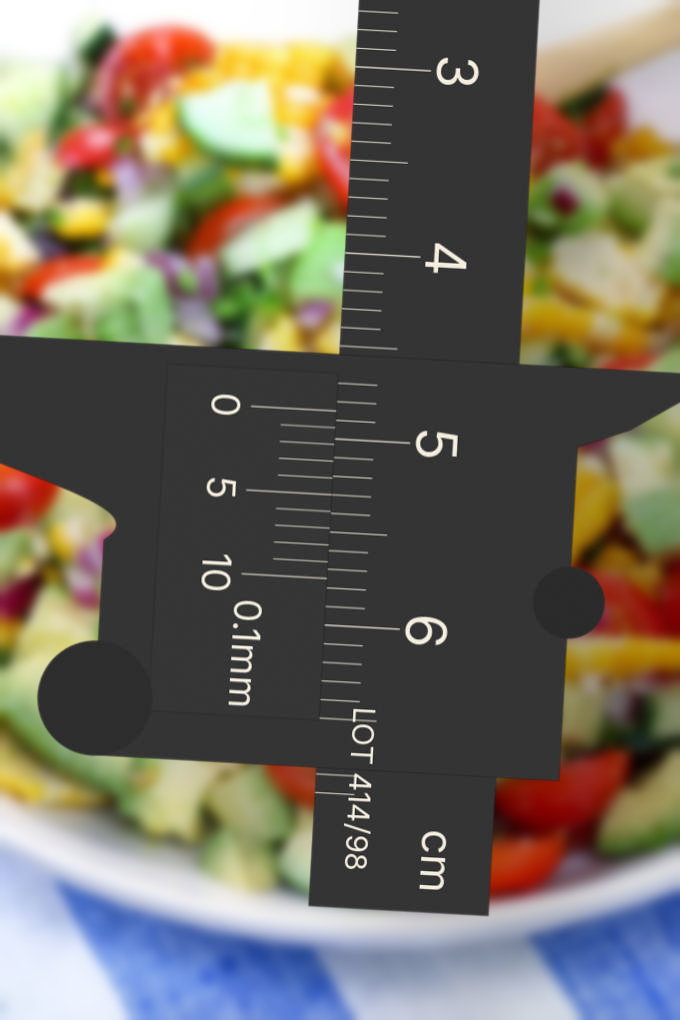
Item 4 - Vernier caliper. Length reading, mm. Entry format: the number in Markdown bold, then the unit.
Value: **48.5** mm
